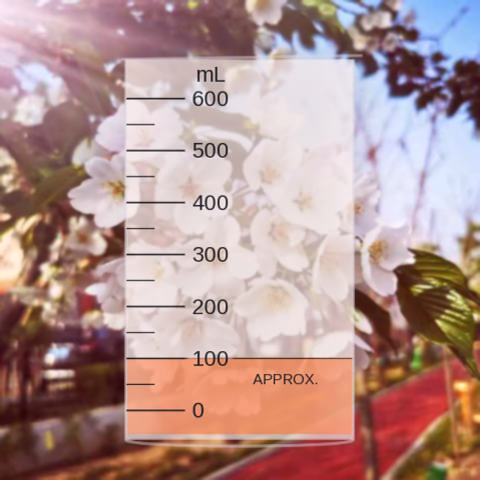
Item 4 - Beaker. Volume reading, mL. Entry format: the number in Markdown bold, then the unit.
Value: **100** mL
